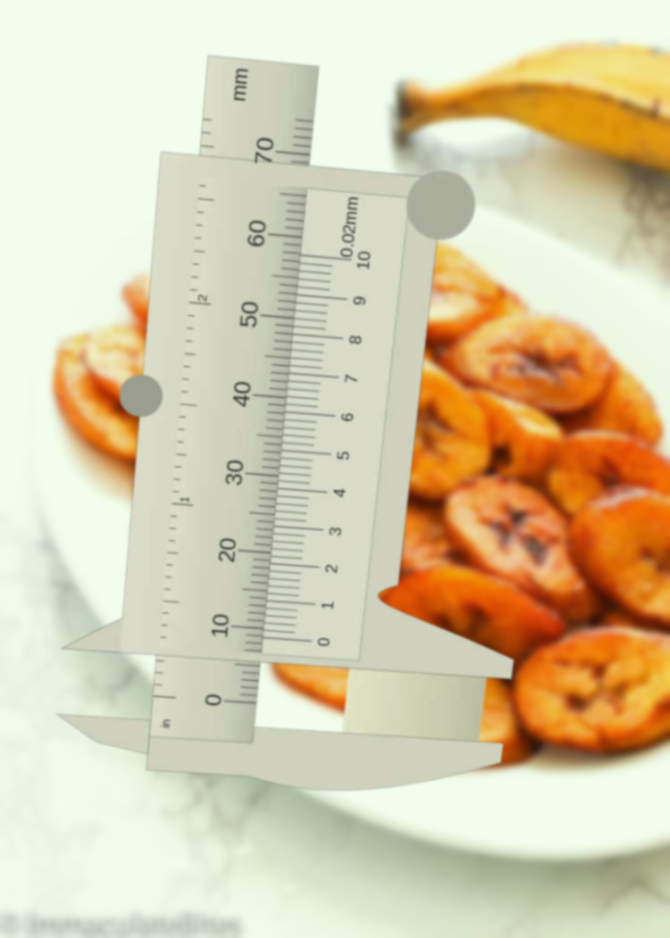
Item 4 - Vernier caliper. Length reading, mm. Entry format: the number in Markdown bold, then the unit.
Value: **8.8** mm
